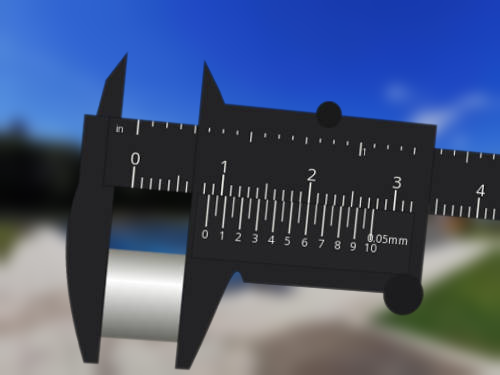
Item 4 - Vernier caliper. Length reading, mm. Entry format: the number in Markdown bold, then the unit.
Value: **8.6** mm
